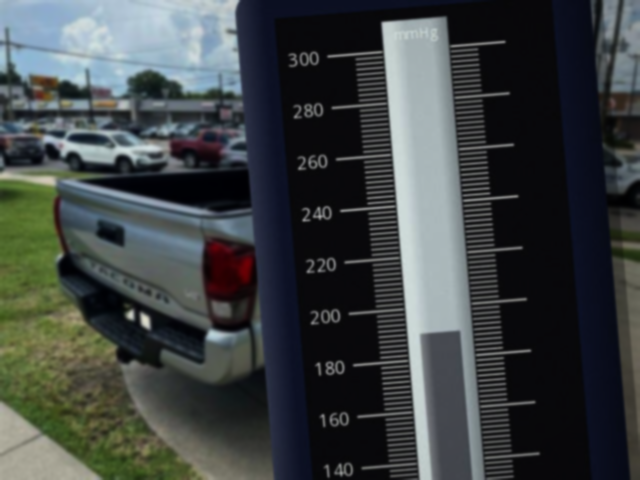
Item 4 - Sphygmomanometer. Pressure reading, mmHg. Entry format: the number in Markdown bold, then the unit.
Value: **190** mmHg
